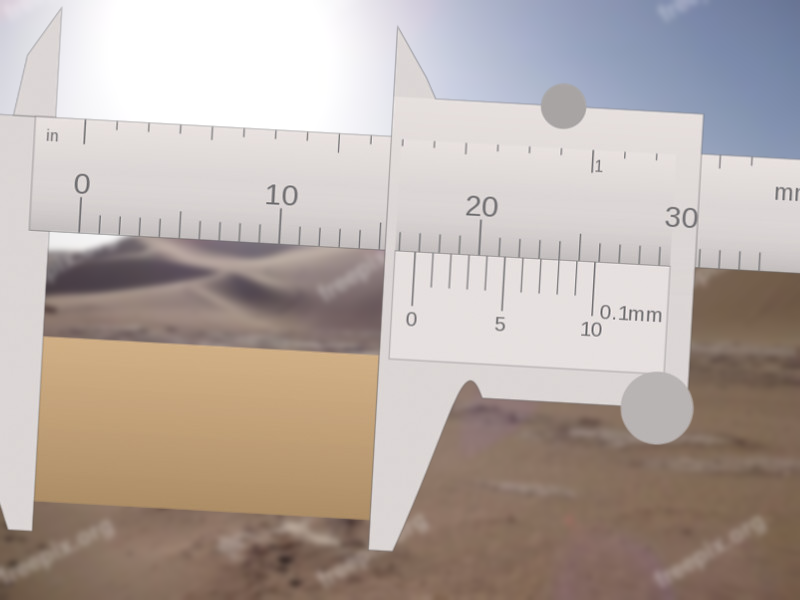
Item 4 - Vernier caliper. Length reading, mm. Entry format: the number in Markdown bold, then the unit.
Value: **16.8** mm
